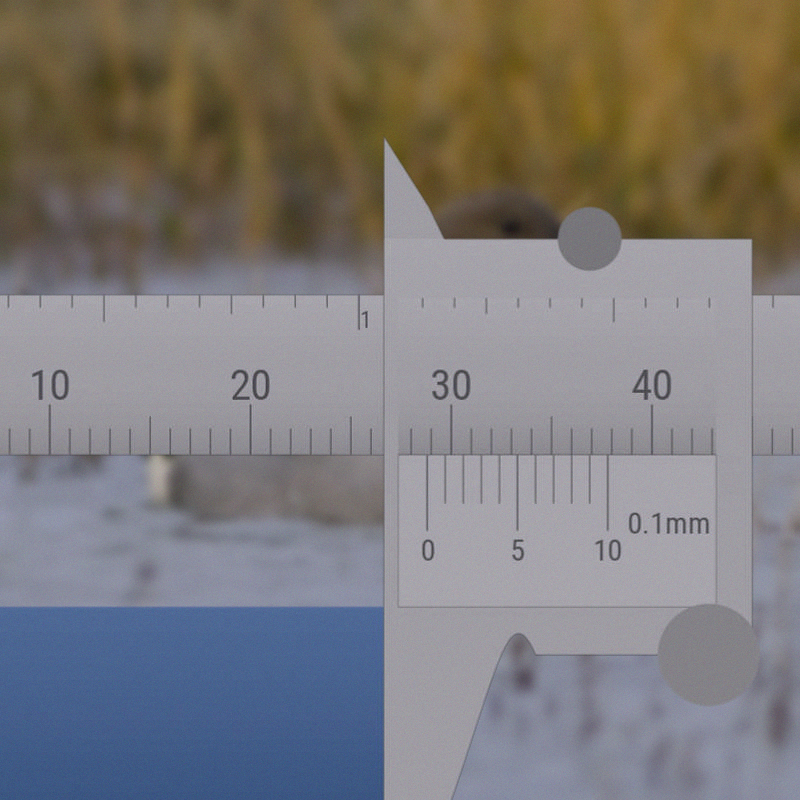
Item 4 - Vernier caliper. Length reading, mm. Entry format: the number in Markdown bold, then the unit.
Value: **28.8** mm
